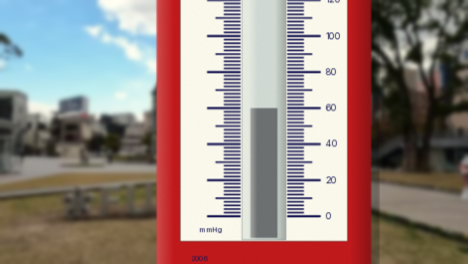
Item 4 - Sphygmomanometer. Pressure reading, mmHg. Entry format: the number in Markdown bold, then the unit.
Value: **60** mmHg
